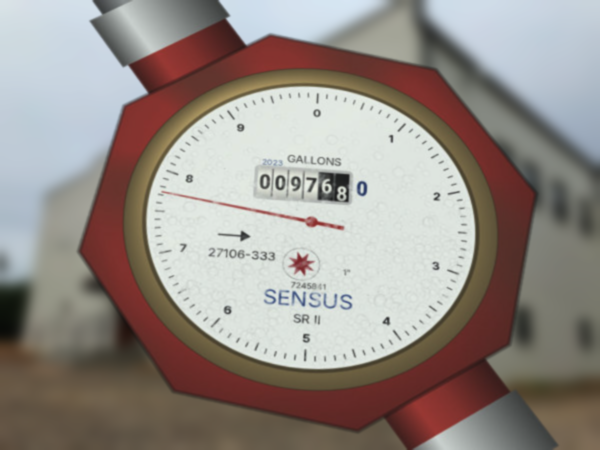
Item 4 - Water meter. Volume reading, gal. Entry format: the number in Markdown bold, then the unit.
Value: **97677.7** gal
